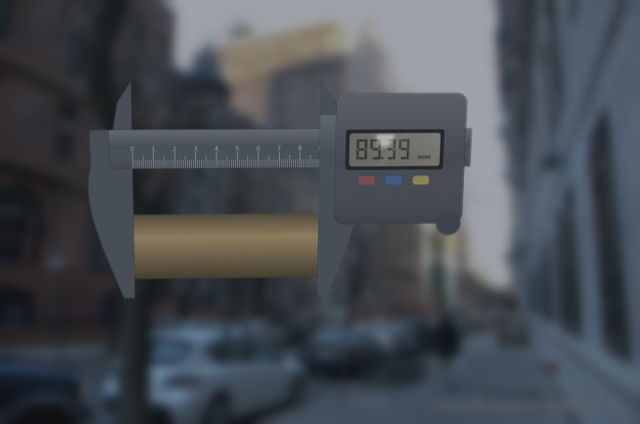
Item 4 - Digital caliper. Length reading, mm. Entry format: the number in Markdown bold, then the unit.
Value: **89.39** mm
